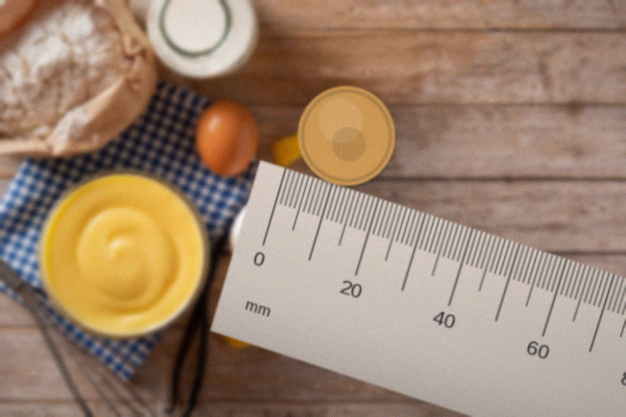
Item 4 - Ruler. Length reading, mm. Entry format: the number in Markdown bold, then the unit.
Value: **20** mm
